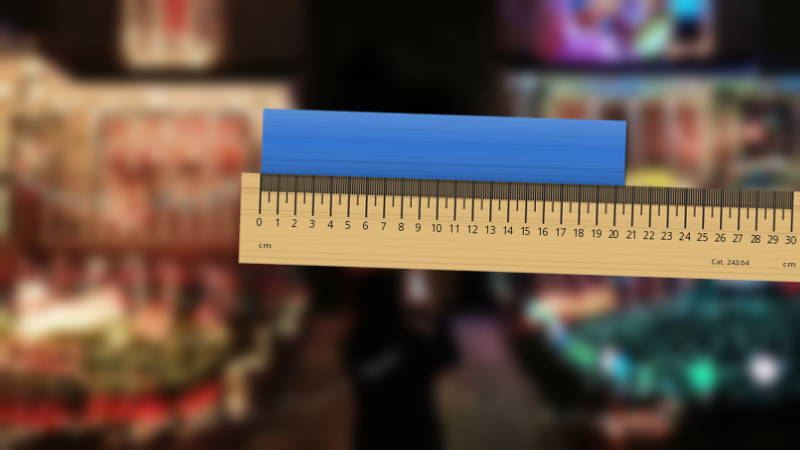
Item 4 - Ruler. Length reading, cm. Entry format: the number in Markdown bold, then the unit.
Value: **20.5** cm
